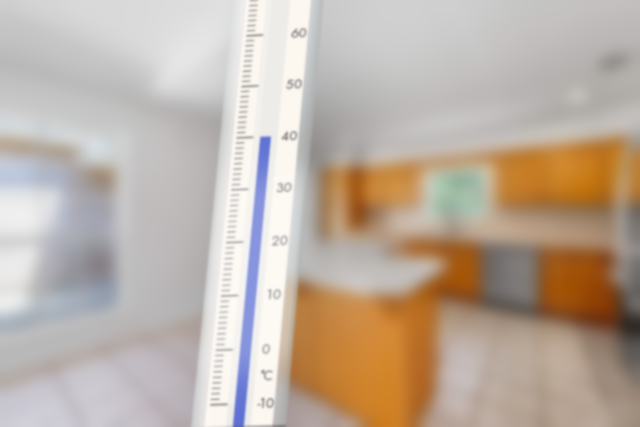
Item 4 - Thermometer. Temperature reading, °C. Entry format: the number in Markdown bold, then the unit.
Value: **40** °C
